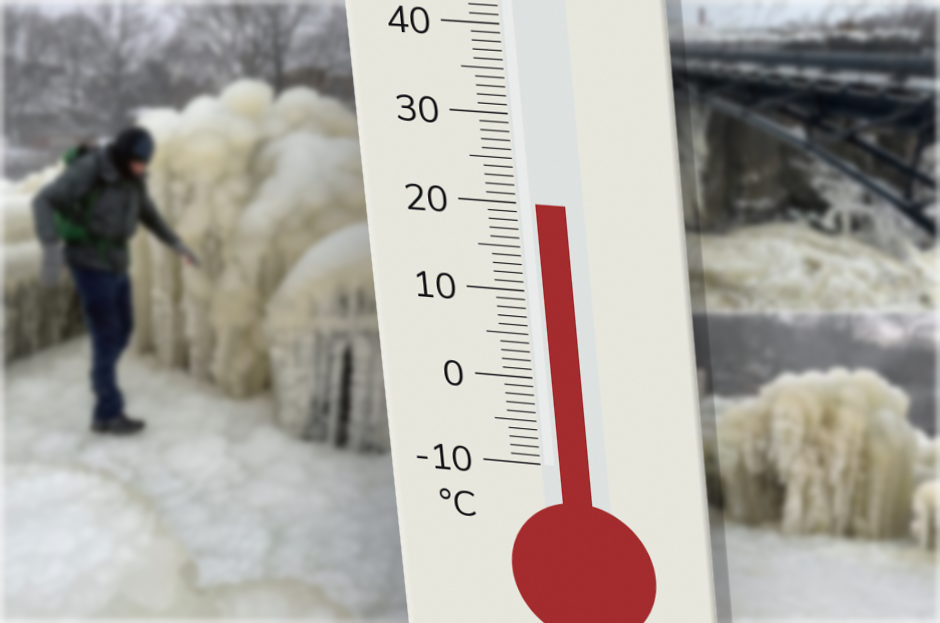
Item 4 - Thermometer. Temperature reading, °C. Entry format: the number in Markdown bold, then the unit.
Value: **20** °C
